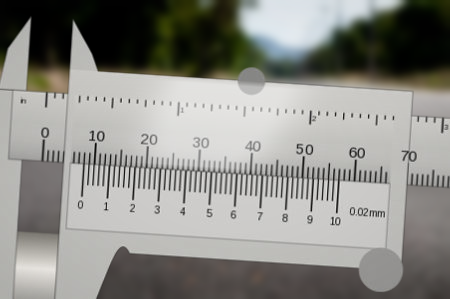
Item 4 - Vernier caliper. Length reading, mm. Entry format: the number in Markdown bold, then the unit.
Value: **8.0** mm
